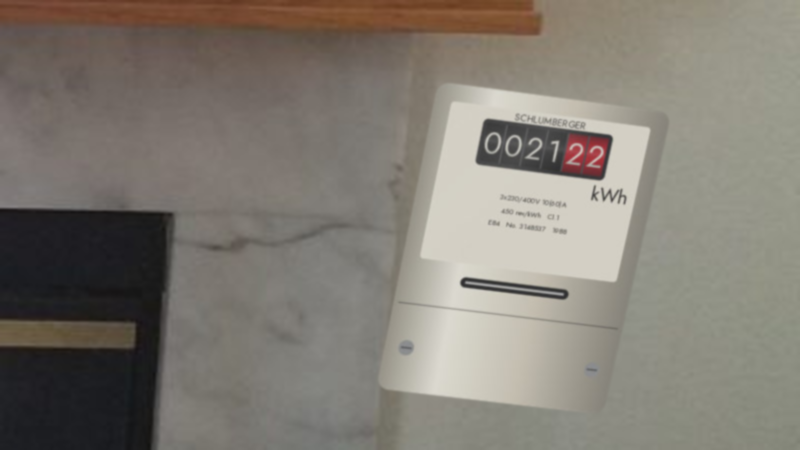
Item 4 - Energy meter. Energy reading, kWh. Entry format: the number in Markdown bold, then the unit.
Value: **21.22** kWh
